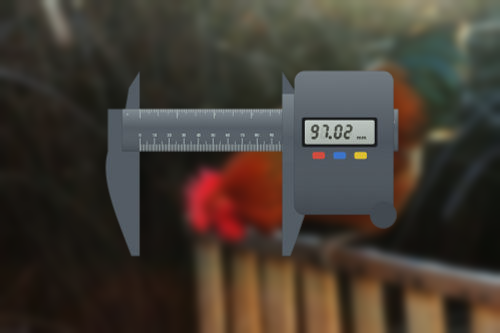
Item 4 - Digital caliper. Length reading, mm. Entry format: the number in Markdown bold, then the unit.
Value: **97.02** mm
